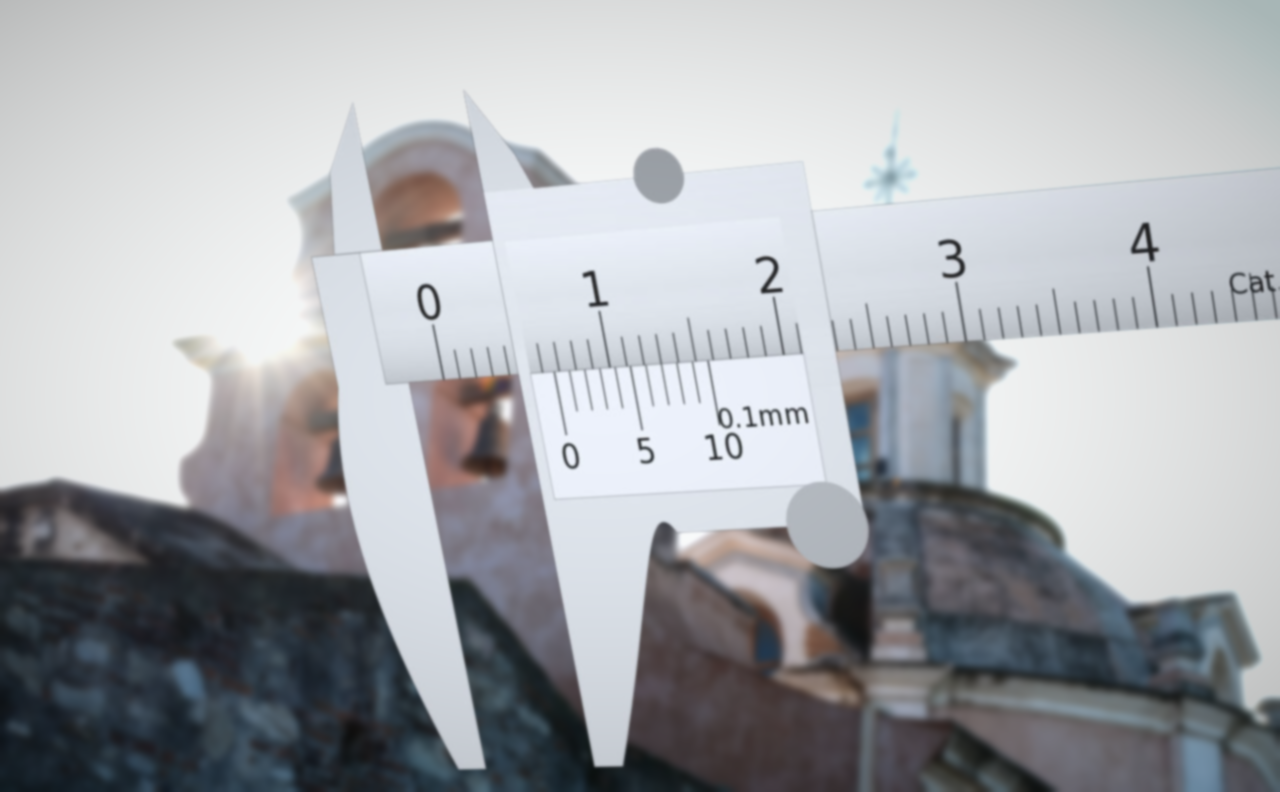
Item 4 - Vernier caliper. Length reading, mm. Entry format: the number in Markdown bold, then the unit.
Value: **6.7** mm
